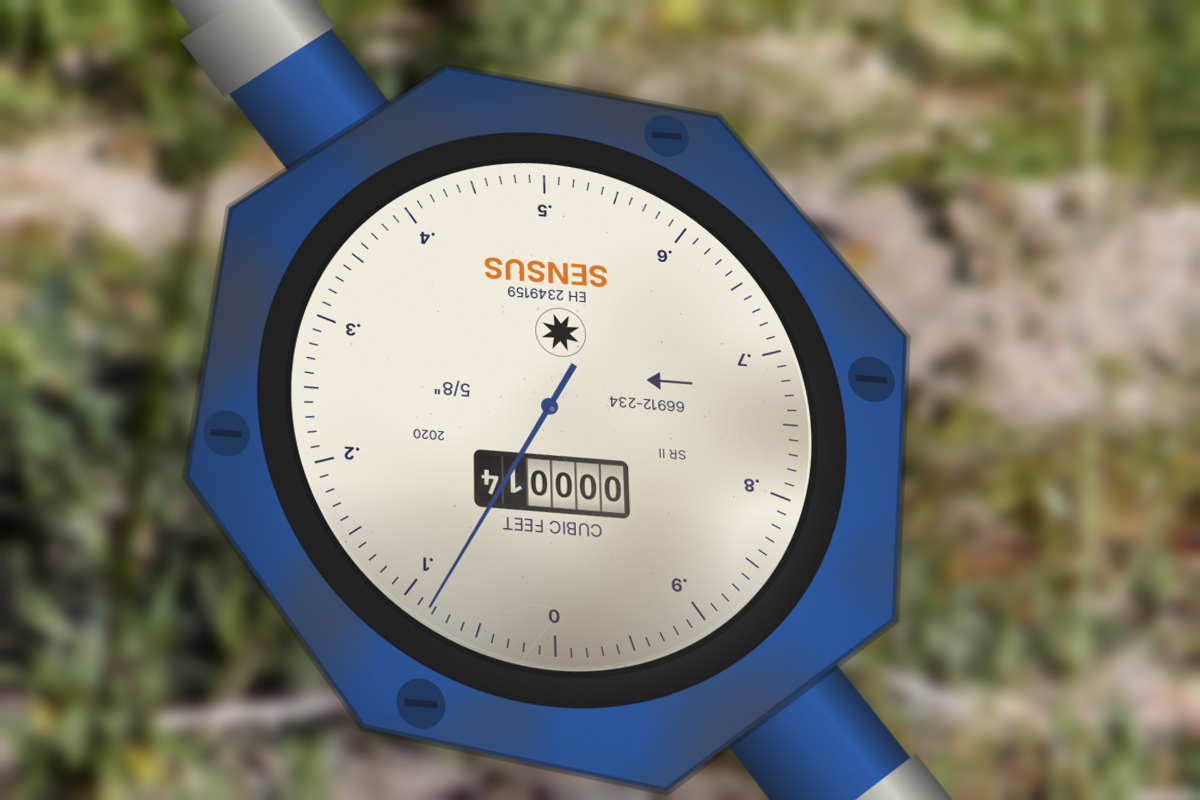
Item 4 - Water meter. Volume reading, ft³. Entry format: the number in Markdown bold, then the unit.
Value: **14.08** ft³
